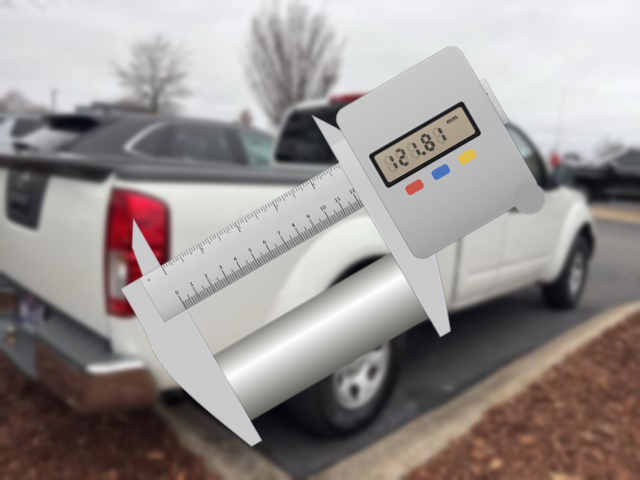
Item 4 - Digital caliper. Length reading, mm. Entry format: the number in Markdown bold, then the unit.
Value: **121.81** mm
